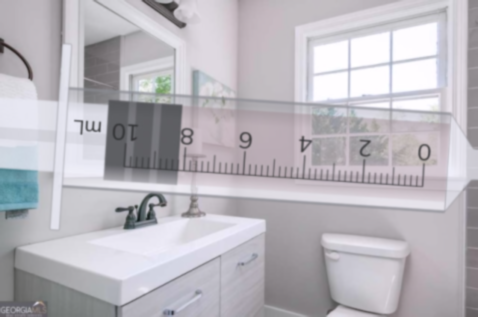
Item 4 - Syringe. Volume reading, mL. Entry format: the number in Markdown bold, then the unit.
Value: **8.2** mL
